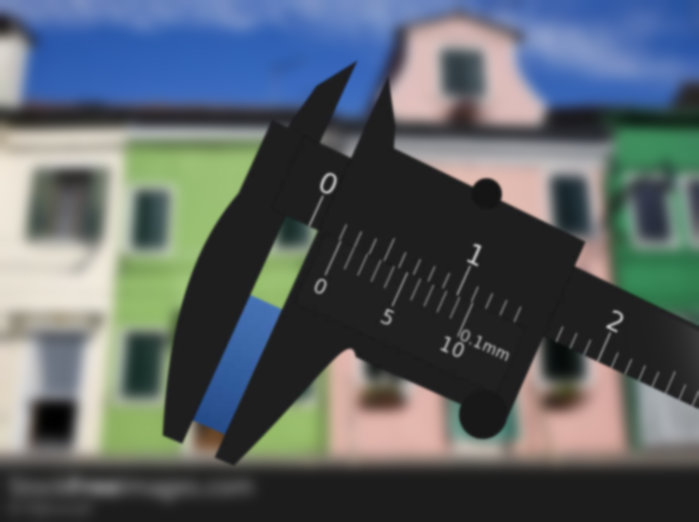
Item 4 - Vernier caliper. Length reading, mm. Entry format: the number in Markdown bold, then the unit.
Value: **2.1** mm
